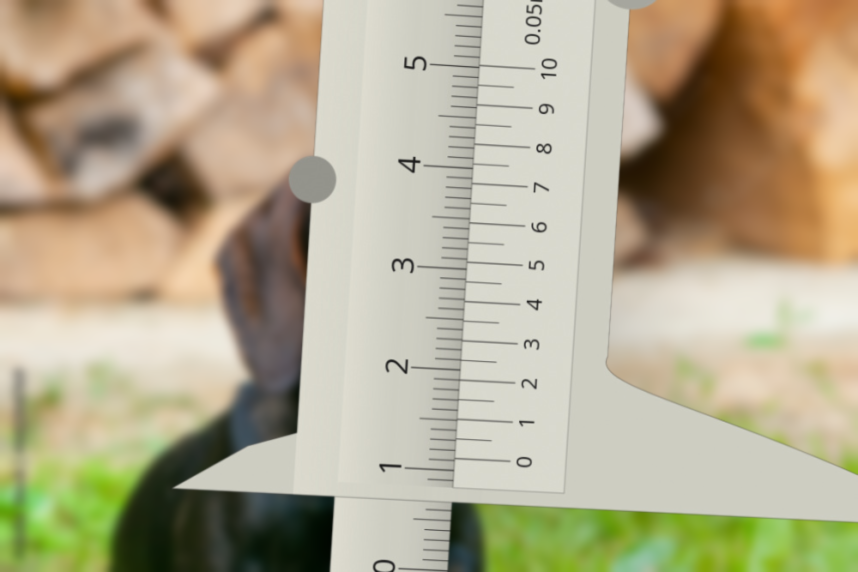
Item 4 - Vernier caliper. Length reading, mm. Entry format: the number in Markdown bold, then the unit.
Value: **11.2** mm
